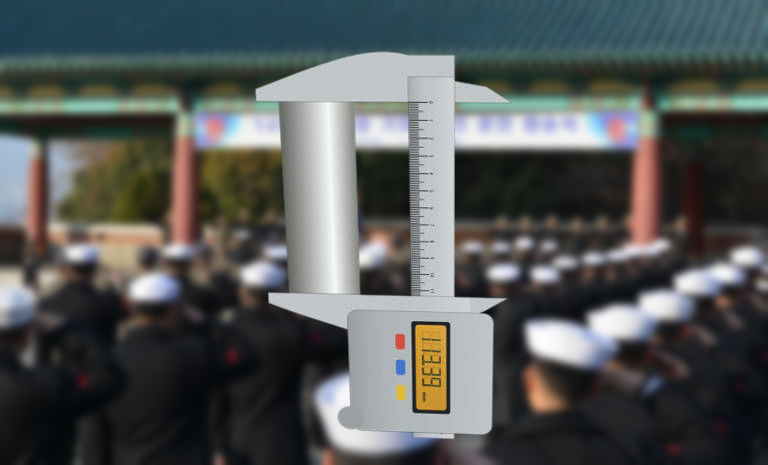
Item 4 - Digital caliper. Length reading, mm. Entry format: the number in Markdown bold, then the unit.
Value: **113.39** mm
